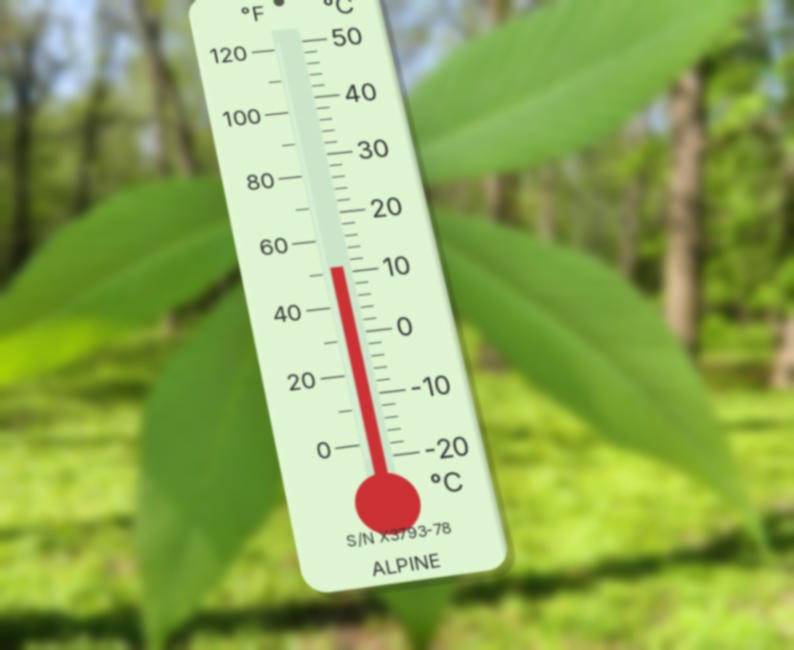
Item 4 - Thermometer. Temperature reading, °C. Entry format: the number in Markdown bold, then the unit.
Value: **11** °C
